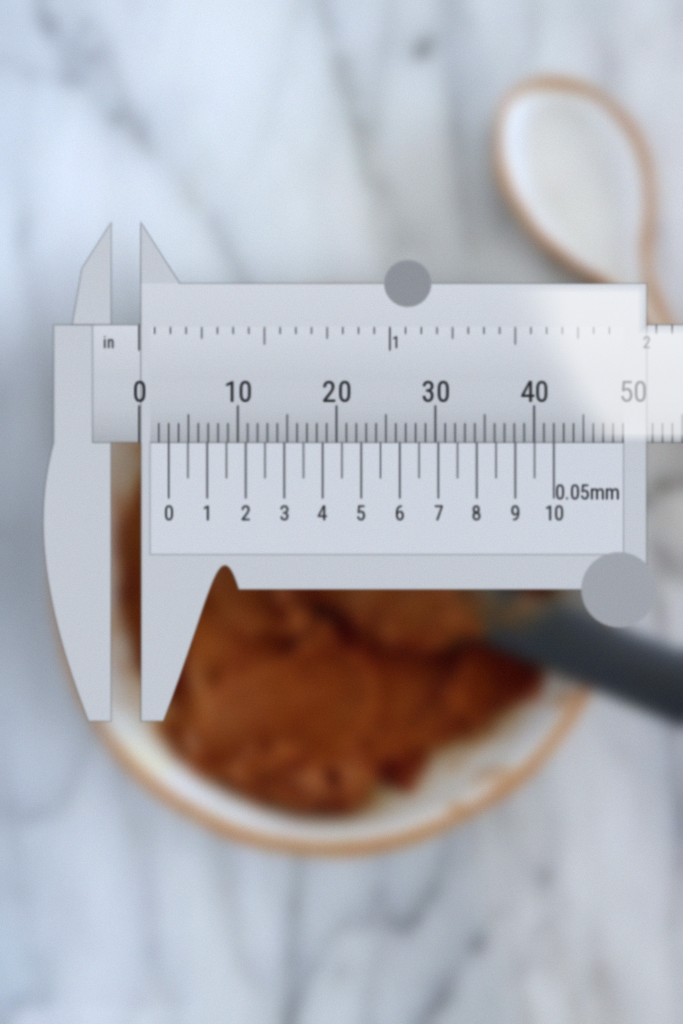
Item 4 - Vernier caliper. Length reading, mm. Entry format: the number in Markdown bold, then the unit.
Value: **3.0** mm
